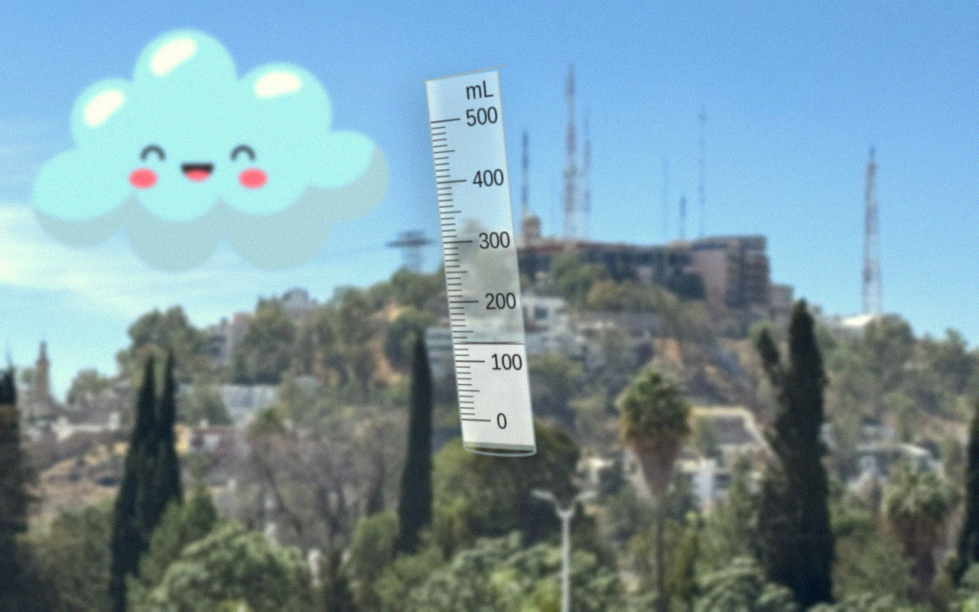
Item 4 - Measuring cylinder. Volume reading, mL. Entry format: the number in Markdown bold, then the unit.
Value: **130** mL
